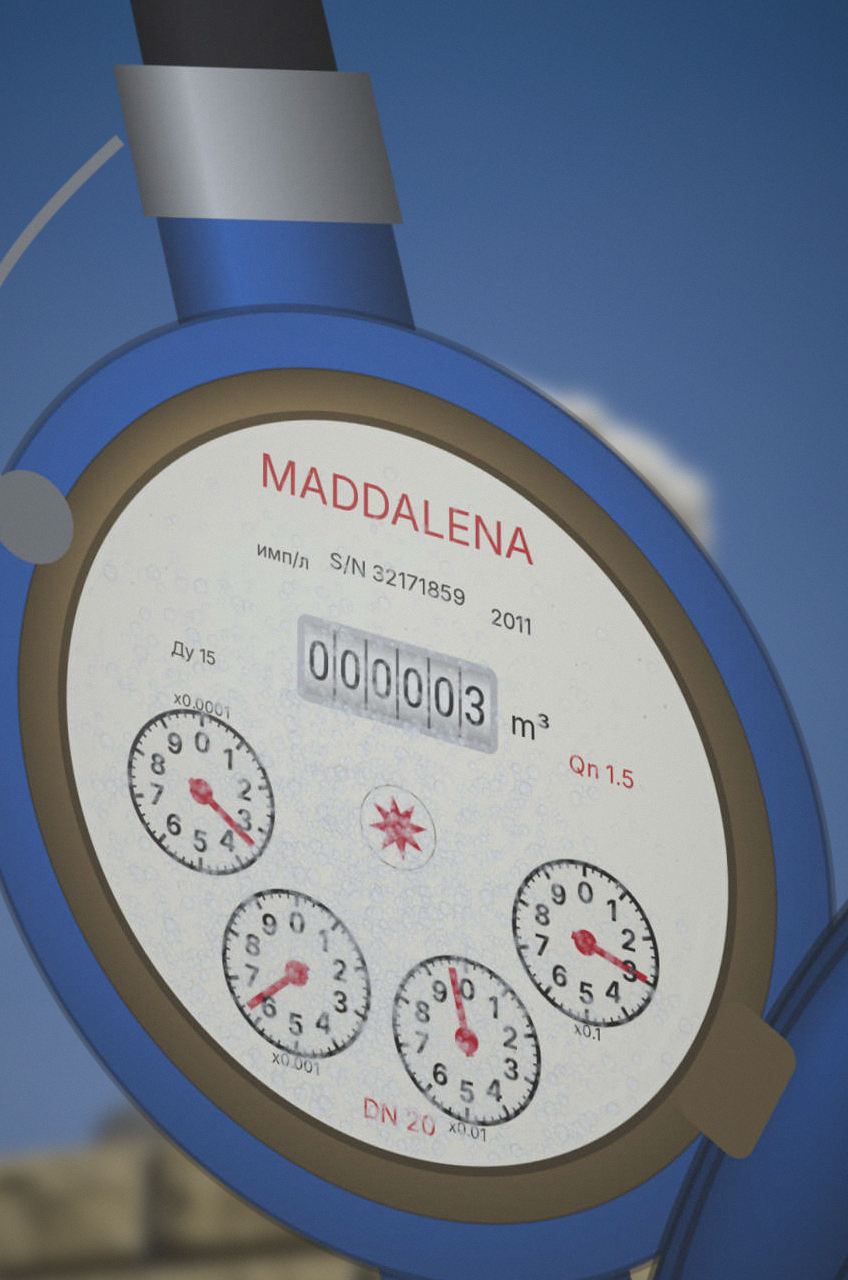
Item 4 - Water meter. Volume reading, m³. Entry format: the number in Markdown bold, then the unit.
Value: **3.2963** m³
